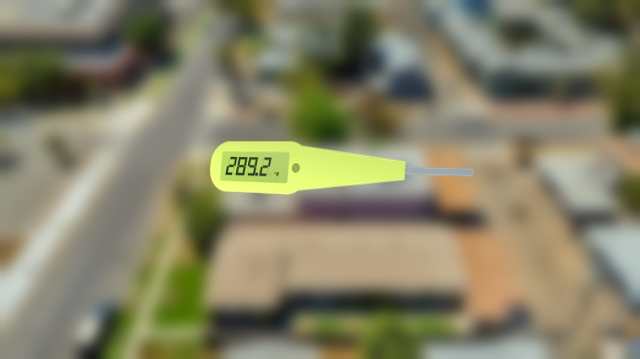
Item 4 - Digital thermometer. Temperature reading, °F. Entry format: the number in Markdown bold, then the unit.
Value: **289.2** °F
